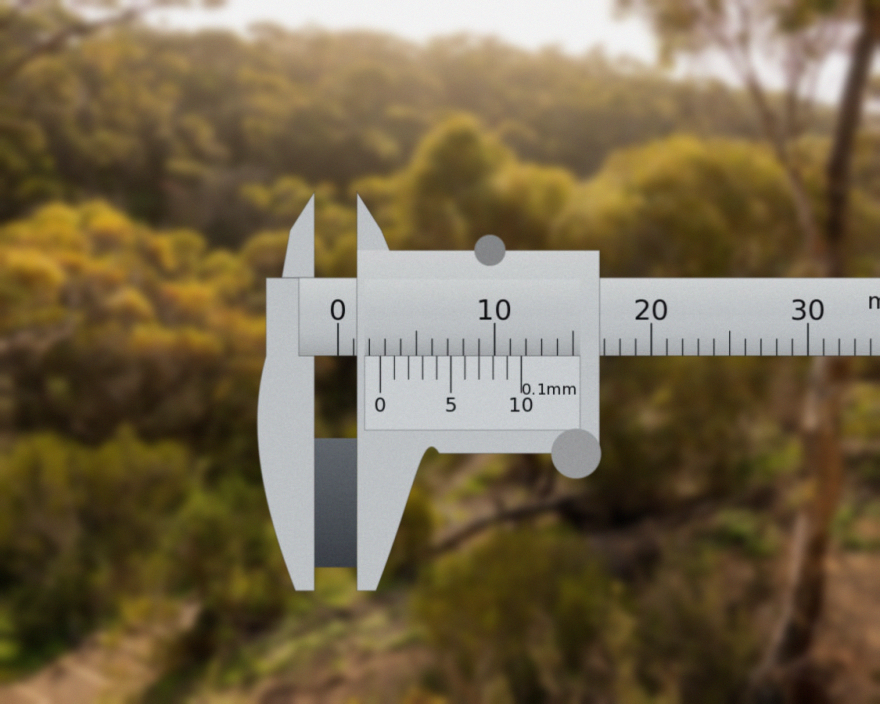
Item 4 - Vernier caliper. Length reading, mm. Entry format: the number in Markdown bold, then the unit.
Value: **2.7** mm
